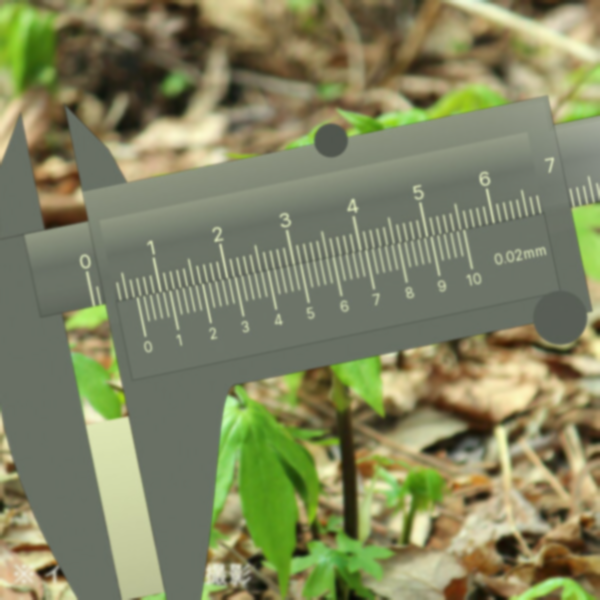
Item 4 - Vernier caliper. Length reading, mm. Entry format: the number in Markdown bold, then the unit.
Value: **6.5** mm
